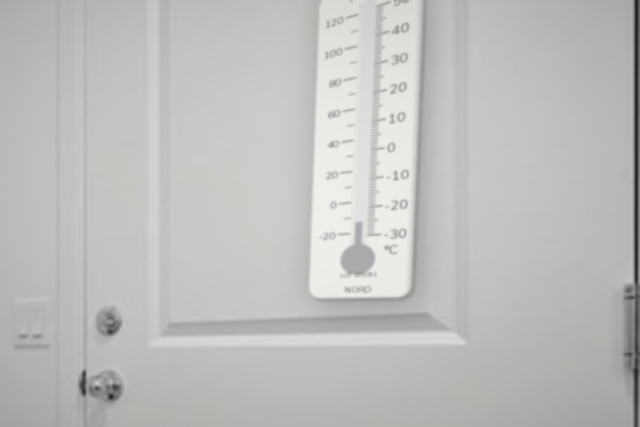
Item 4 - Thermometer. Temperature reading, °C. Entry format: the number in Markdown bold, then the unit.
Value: **-25** °C
